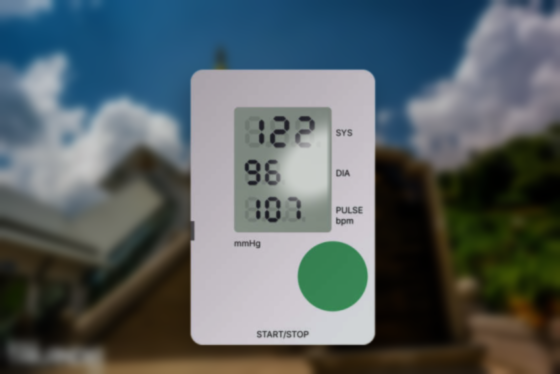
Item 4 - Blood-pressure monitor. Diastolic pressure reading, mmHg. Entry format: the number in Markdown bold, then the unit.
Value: **96** mmHg
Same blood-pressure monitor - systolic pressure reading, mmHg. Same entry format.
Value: **122** mmHg
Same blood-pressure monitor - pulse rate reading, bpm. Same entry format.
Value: **107** bpm
